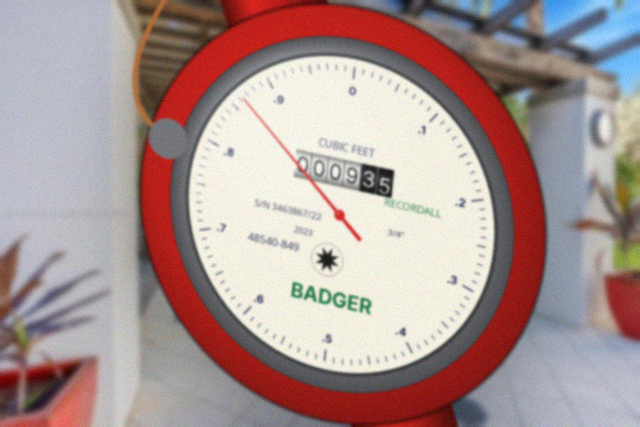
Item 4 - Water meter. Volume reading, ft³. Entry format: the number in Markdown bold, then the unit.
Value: **934.86** ft³
